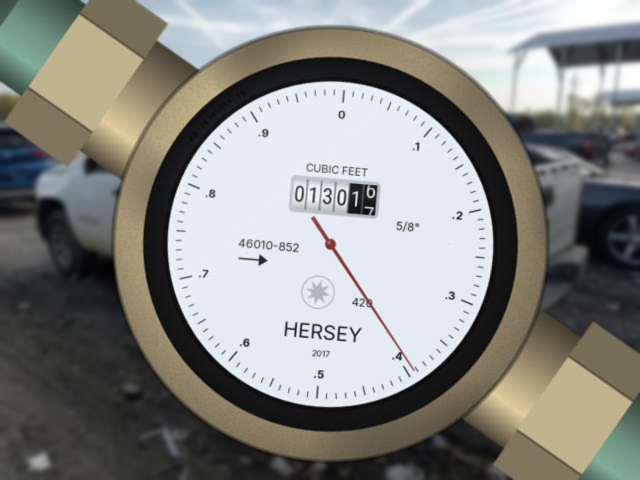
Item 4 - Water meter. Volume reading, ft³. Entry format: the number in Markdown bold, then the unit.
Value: **13016.39** ft³
